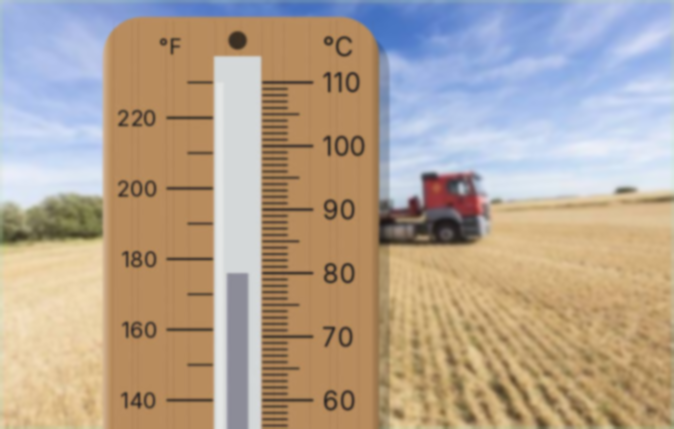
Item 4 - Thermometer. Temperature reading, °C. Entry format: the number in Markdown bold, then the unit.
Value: **80** °C
